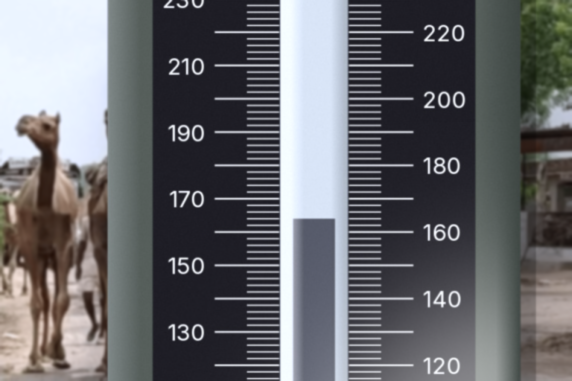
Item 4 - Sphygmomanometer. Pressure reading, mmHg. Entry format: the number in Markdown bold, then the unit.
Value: **164** mmHg
